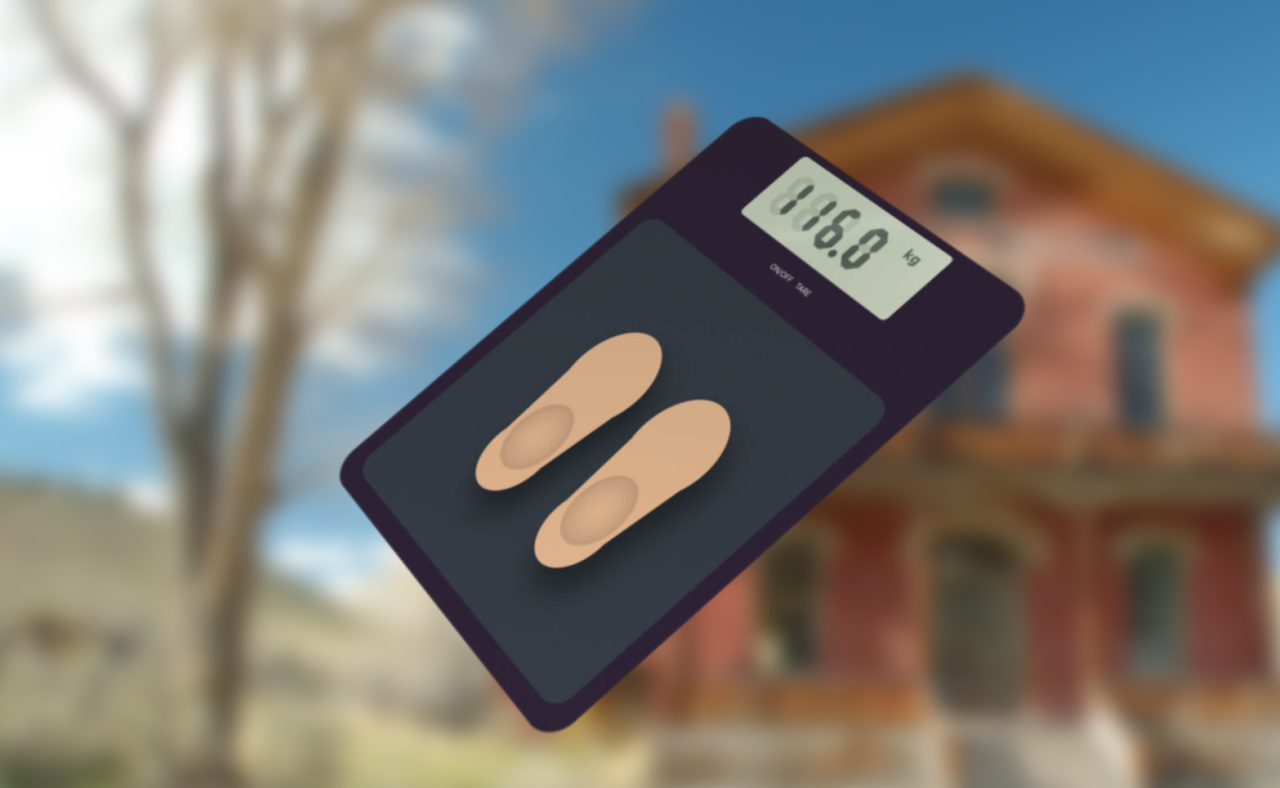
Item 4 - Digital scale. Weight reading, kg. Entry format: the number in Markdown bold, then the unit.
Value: **116.0** kg
